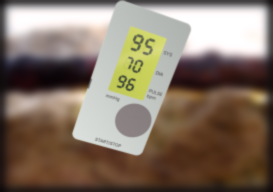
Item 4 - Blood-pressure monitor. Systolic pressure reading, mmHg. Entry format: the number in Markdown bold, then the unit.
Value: **95** mmHg
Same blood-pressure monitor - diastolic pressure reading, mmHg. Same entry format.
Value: **70** mmHg
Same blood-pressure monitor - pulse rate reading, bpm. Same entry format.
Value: **96** bpm
